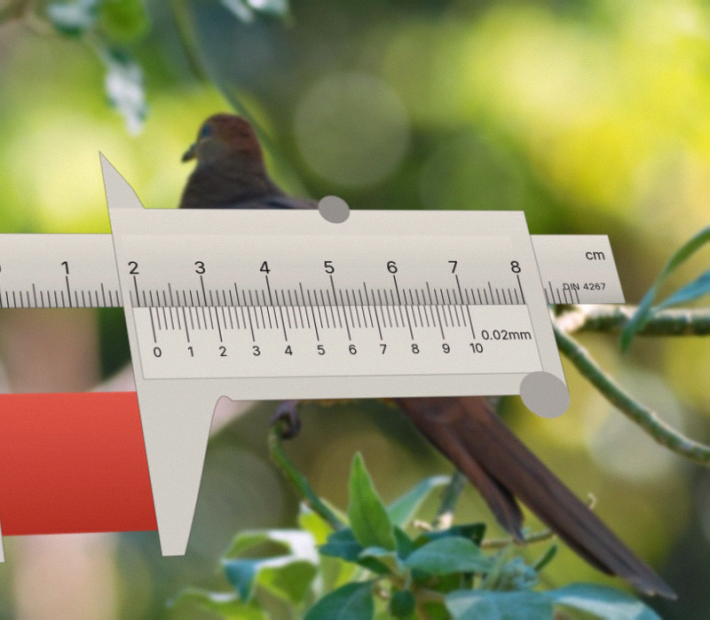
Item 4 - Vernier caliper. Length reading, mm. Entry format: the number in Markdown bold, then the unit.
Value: **21.6** mm
